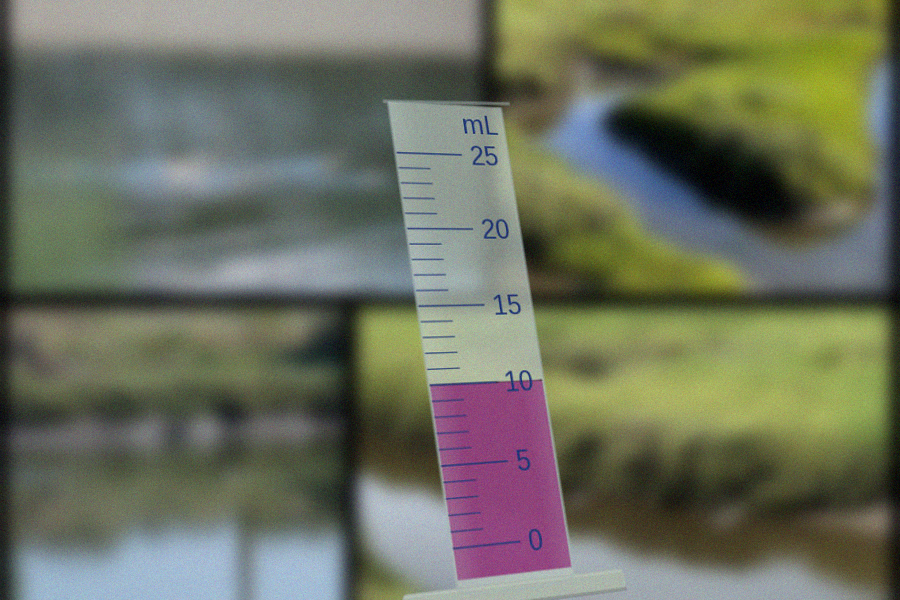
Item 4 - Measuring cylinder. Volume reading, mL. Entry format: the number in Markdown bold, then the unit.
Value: **10** mL
